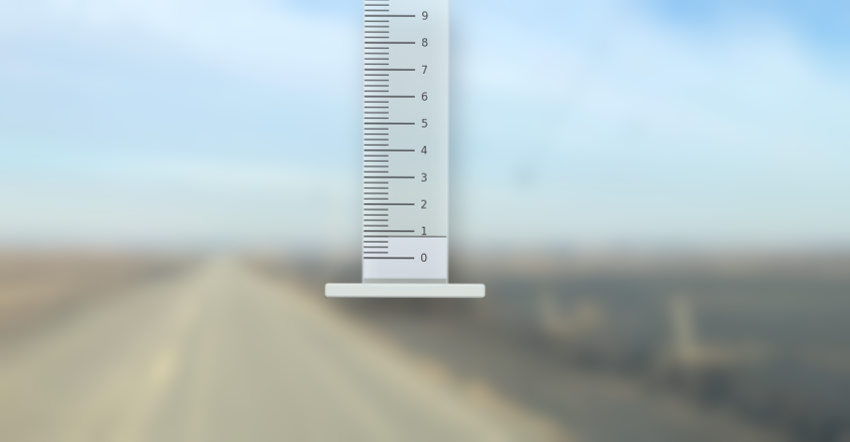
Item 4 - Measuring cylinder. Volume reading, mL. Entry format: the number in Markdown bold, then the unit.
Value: **0.8** mL
